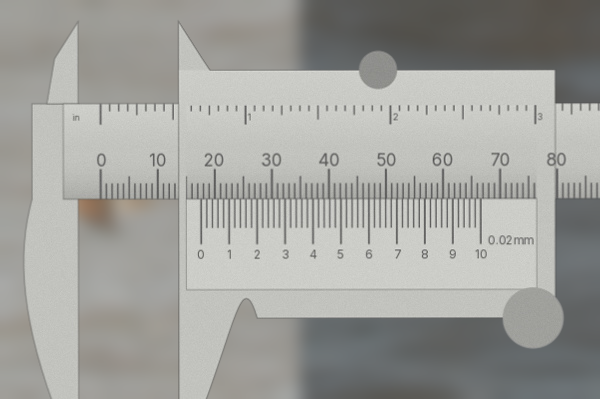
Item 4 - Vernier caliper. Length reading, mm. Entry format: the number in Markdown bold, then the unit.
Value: **17.6** mm
